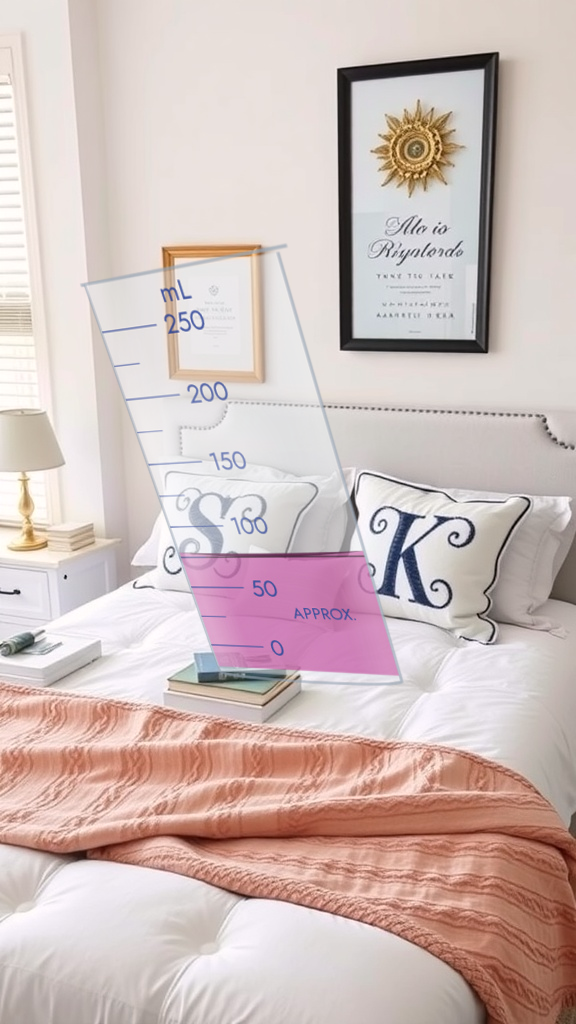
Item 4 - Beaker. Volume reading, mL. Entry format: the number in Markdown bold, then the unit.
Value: **75** mL
